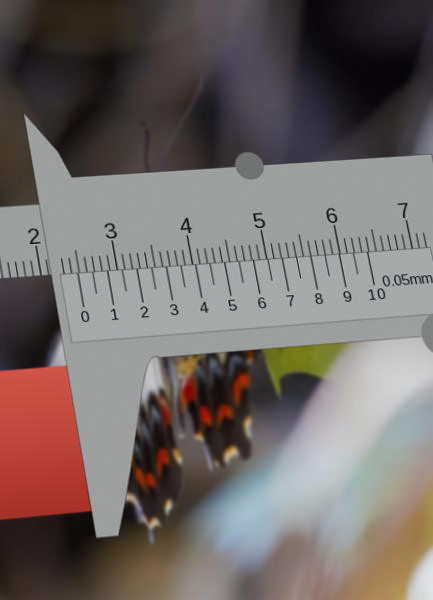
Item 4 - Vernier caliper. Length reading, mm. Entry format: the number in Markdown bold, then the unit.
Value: **24.8** mm
